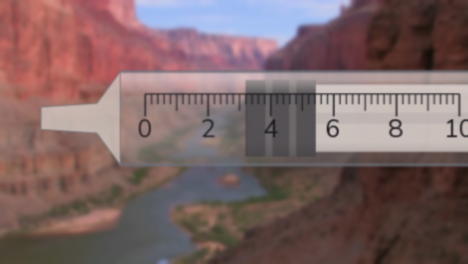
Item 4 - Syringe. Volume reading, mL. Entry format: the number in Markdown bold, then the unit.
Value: **3.2** mL
